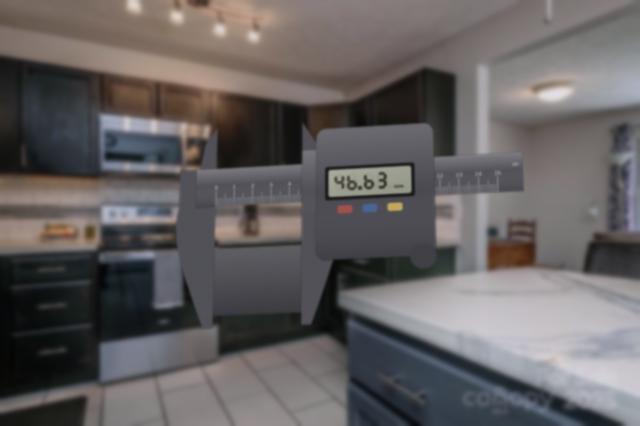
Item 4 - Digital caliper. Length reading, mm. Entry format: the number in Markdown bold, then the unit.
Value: **46.63** mm
